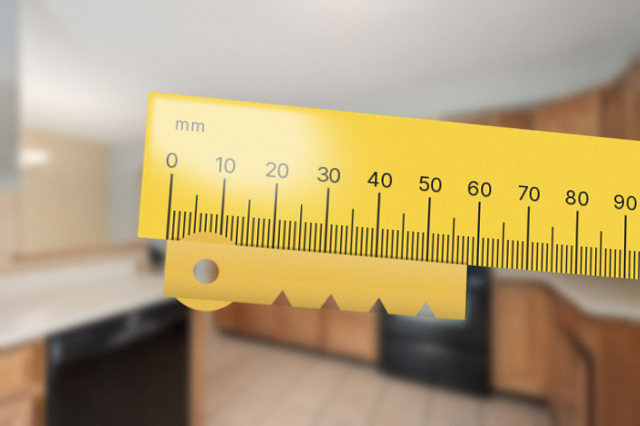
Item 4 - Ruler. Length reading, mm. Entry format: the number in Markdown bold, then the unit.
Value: **58** mm
